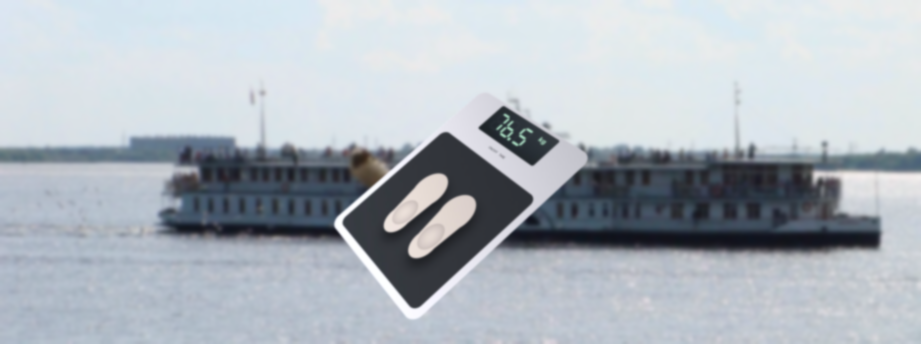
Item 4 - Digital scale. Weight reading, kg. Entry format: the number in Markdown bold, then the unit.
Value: **76.5** kg
